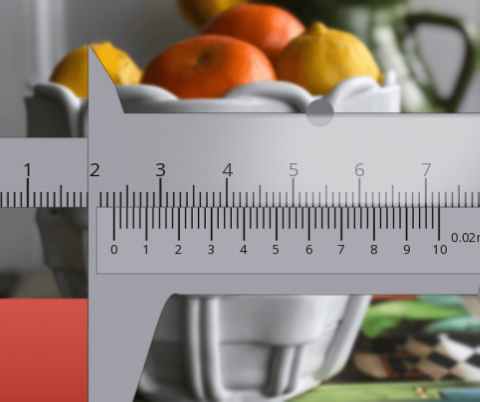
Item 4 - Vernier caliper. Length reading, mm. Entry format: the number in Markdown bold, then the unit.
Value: **23.0** mm
